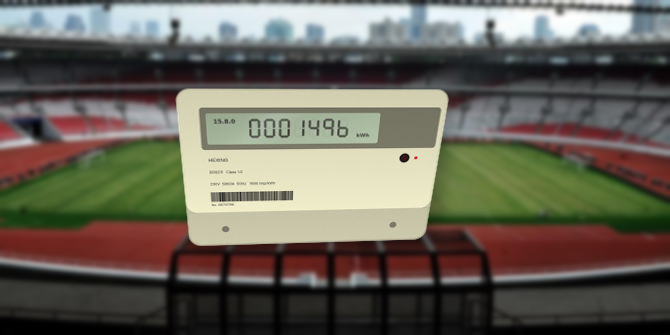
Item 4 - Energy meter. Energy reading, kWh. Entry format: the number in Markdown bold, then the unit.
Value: **1496** kWh
